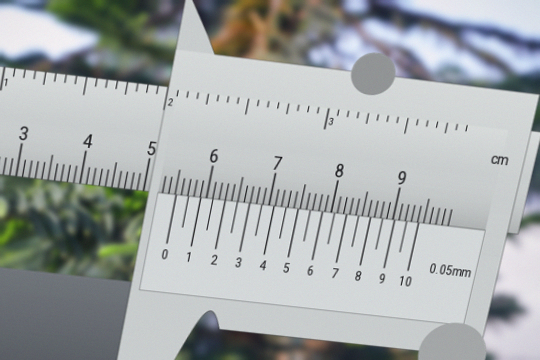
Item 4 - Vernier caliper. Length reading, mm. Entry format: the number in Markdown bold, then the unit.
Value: **55.2** mm
